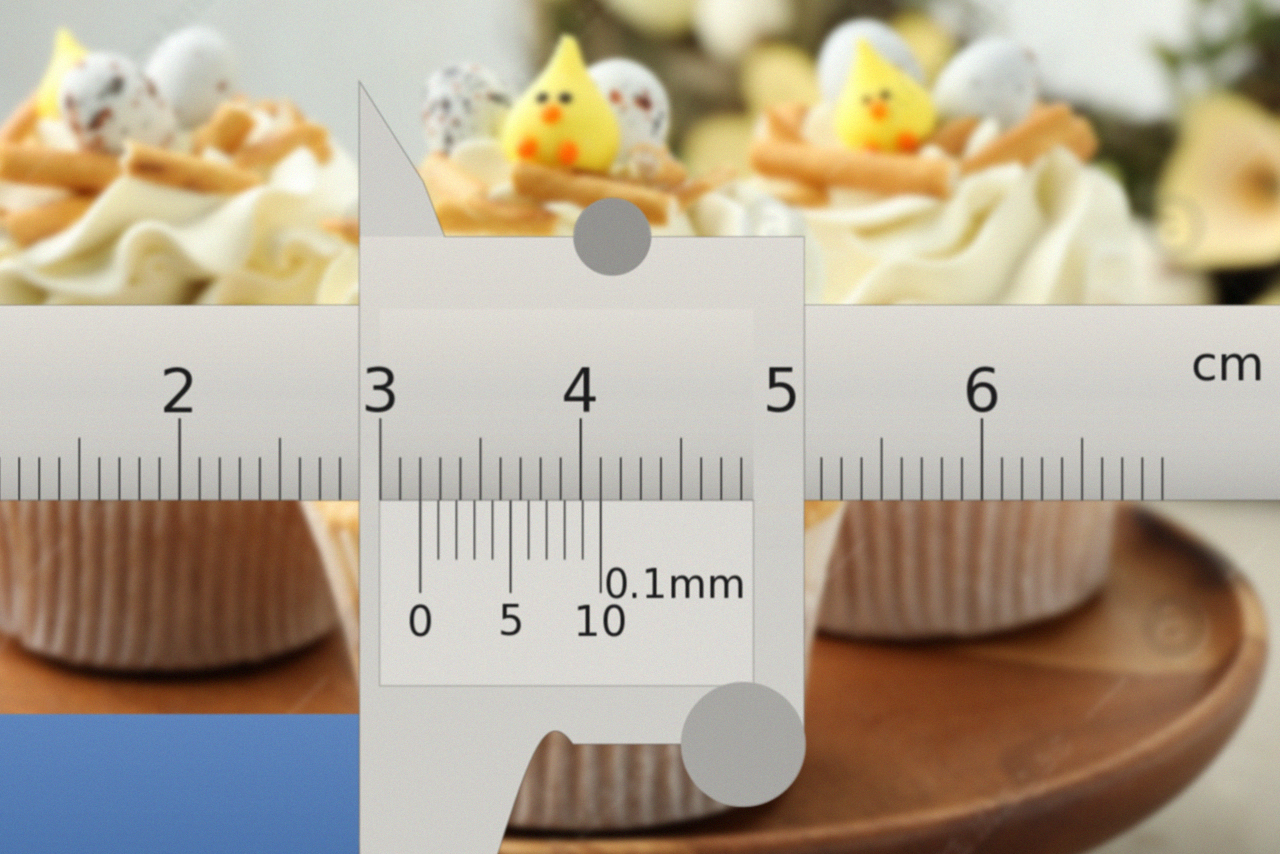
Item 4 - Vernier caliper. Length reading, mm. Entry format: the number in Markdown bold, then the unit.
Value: **32.0** mm
